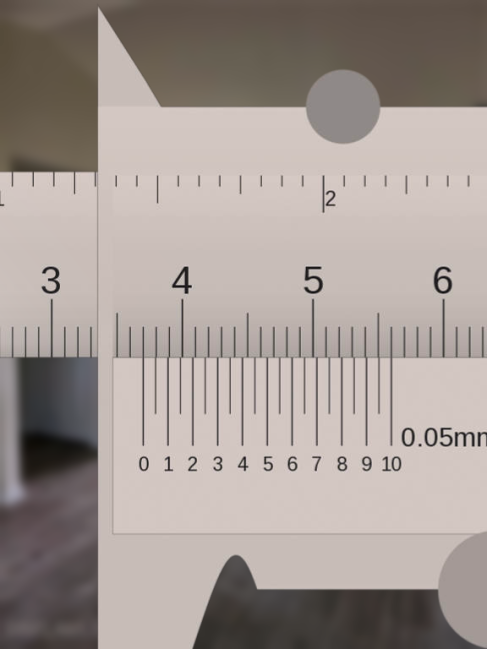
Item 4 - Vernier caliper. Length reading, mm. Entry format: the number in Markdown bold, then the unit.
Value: **37.0** mm
